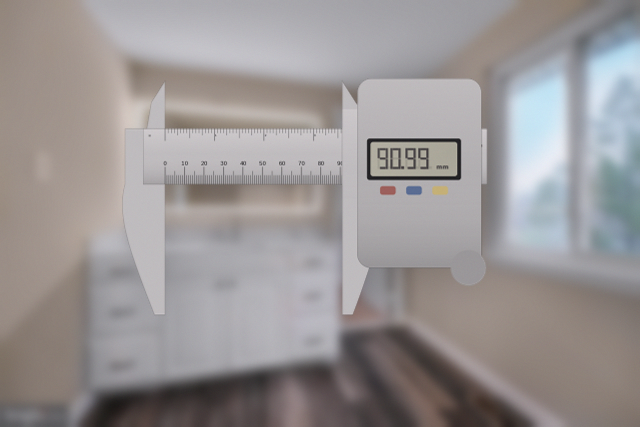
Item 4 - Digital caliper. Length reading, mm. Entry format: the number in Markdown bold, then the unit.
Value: **90.99** mm
